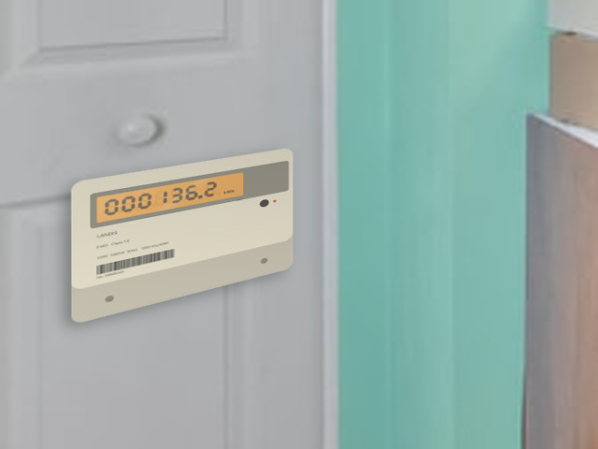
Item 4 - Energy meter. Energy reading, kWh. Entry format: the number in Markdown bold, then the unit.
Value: **136.2** kWh
